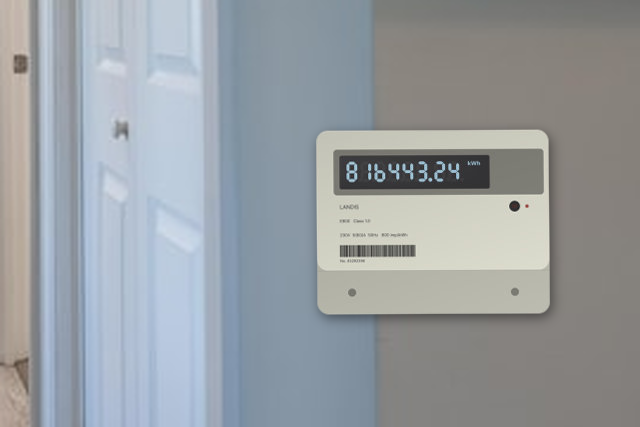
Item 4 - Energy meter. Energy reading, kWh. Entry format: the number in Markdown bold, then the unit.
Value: **816443.24** kWh
